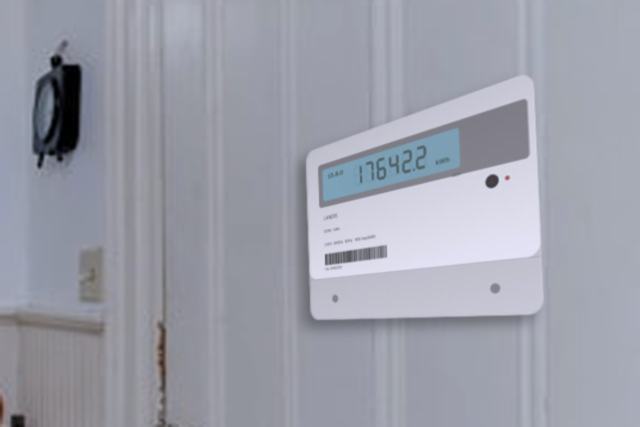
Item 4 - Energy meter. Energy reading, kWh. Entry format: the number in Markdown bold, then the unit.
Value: **17642.2** kWh
